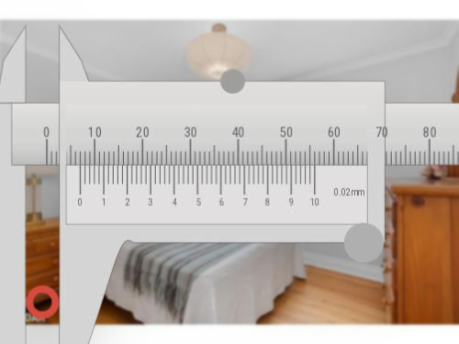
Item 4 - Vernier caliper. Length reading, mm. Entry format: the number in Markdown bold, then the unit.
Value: **7.0** mm
